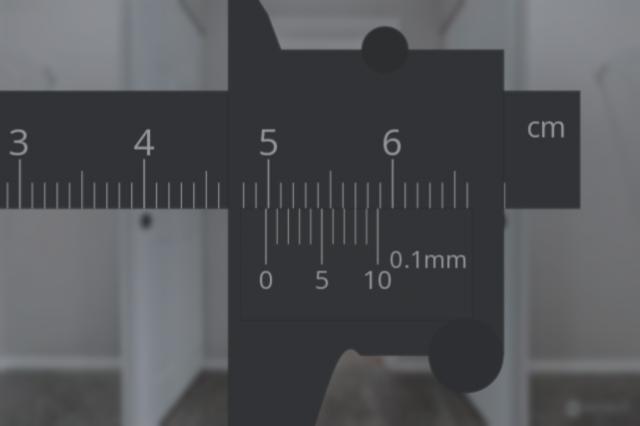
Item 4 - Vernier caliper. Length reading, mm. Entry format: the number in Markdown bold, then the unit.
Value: **49.8** mm
